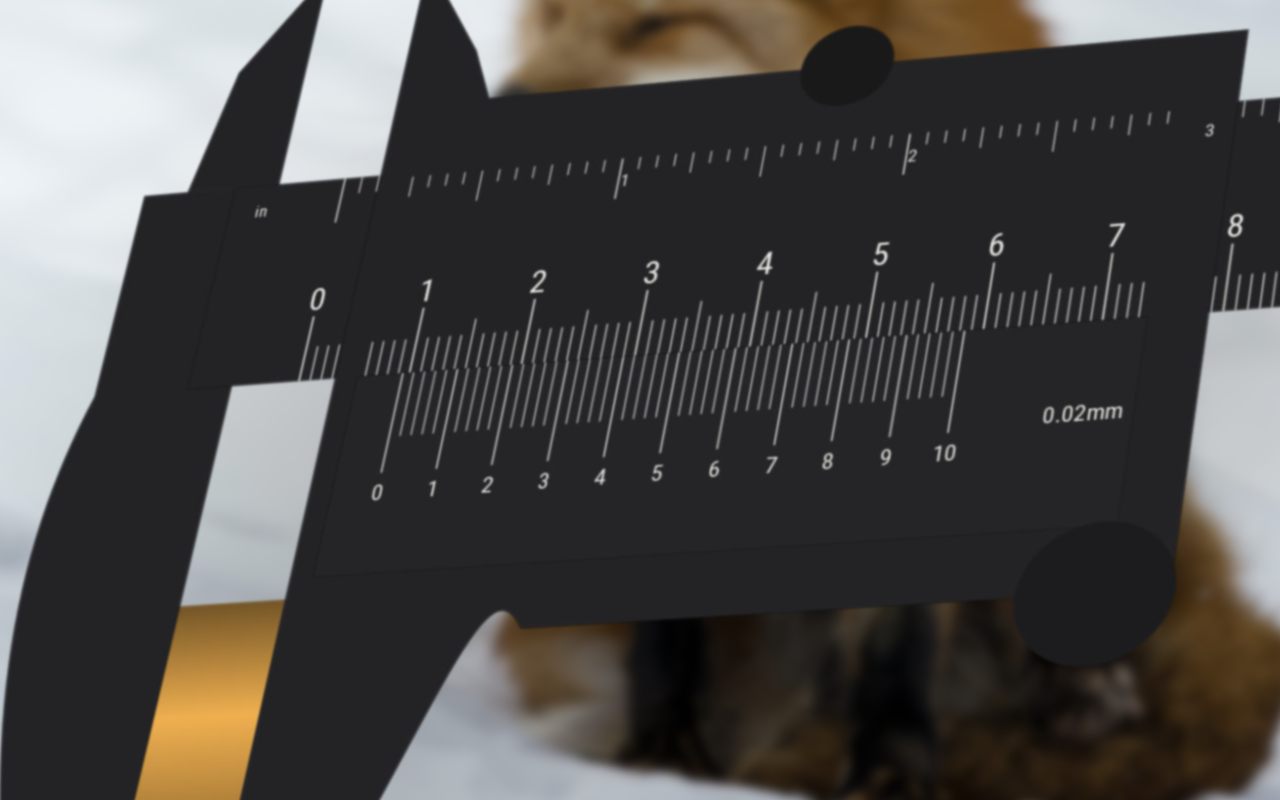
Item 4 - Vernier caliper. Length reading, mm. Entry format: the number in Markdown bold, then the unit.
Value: **9.4** mm
